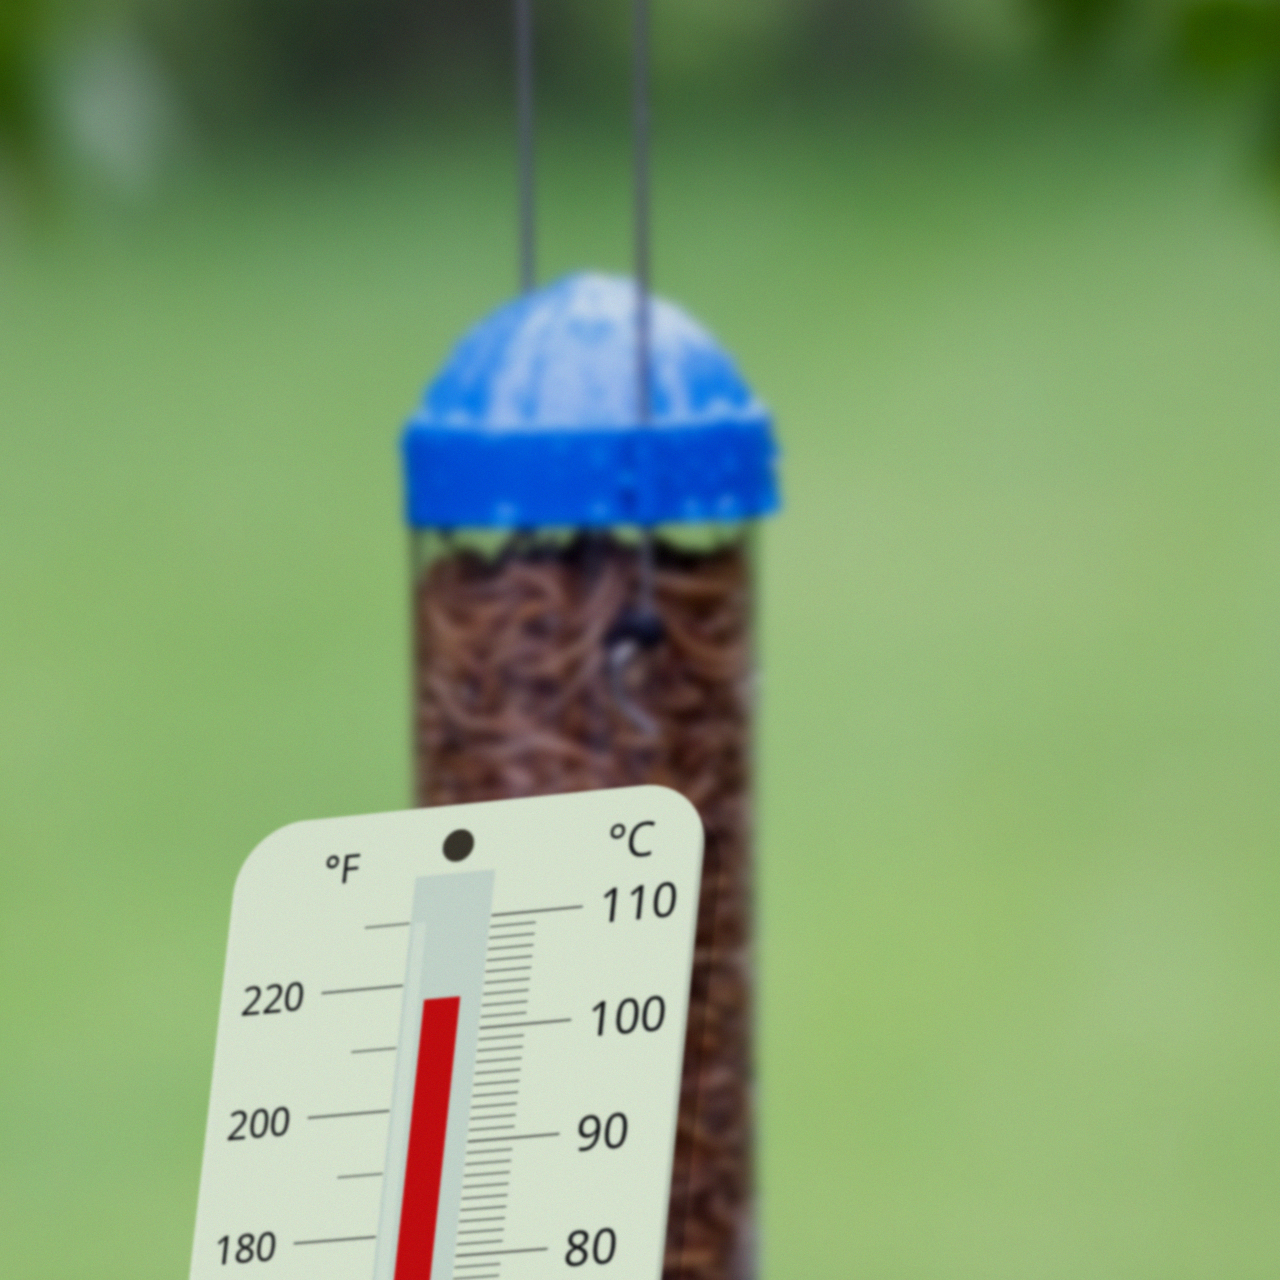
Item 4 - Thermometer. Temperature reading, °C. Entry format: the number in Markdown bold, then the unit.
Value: **103** °C
